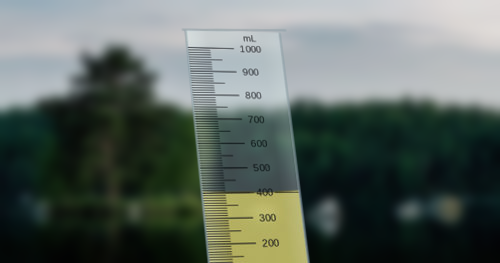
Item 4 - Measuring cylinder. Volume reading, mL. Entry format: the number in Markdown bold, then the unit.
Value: **400** mL
